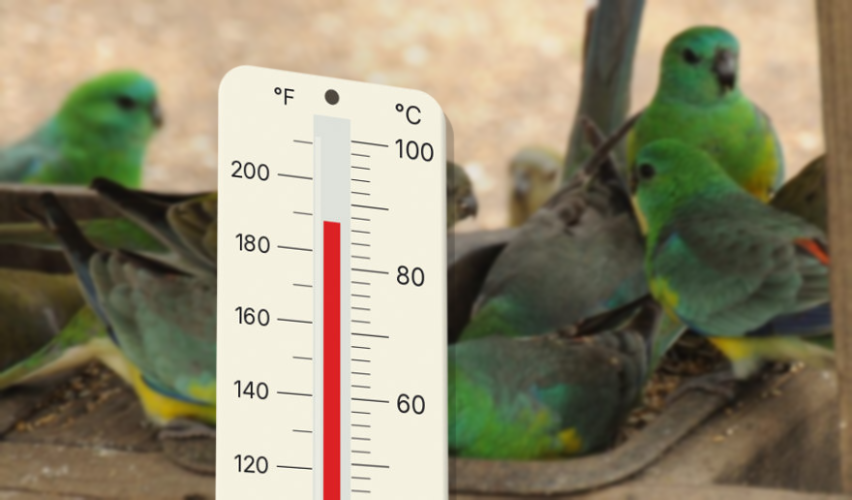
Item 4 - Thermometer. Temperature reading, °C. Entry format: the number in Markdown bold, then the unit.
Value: **87** °C
